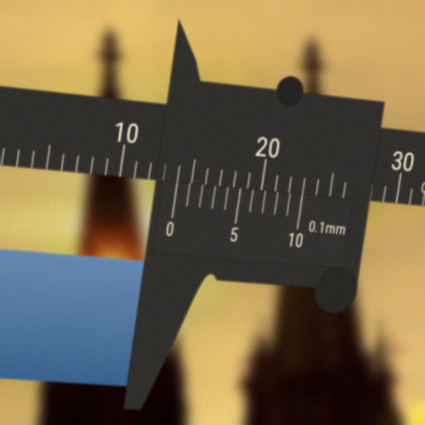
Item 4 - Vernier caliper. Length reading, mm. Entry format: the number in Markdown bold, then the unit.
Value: **14.0** mm
